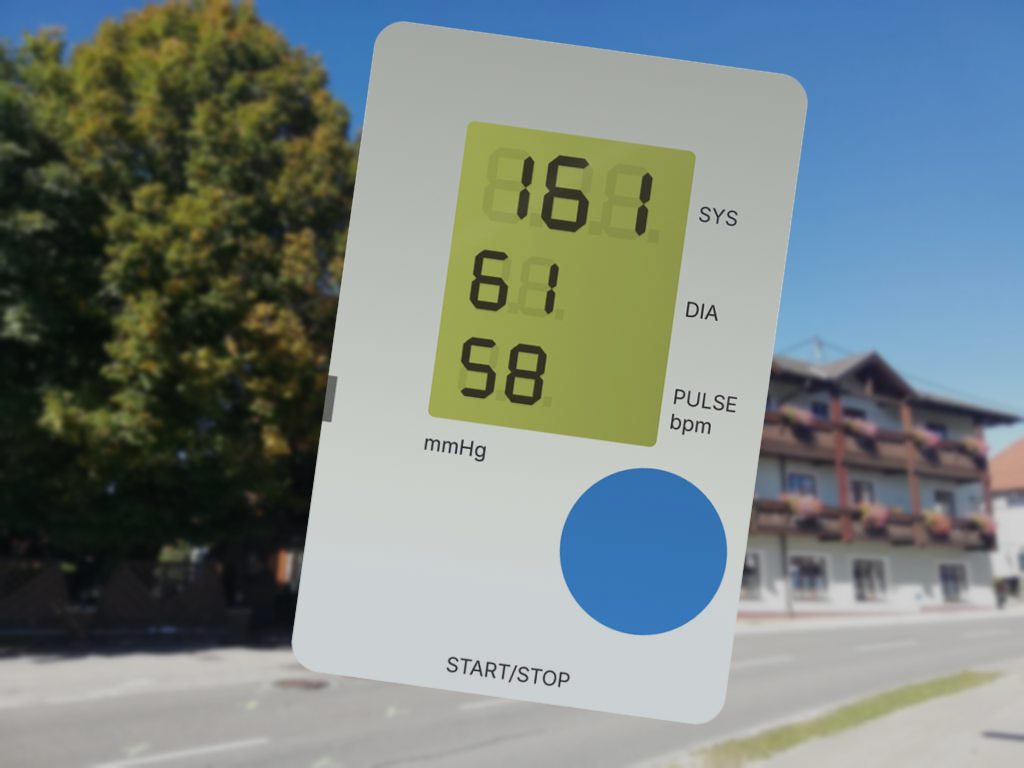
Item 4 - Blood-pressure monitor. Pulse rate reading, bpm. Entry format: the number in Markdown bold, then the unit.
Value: **58** bpm
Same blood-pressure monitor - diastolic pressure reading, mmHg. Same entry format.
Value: **61** mmHg
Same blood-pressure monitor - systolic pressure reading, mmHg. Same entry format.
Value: **161** mmHg
